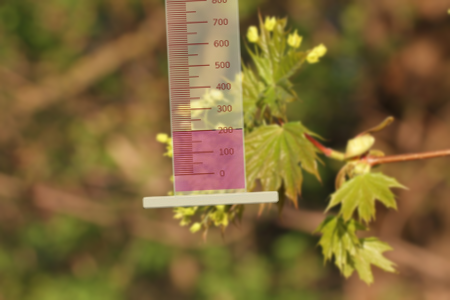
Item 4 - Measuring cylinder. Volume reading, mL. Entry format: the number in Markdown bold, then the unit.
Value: **200** mL
